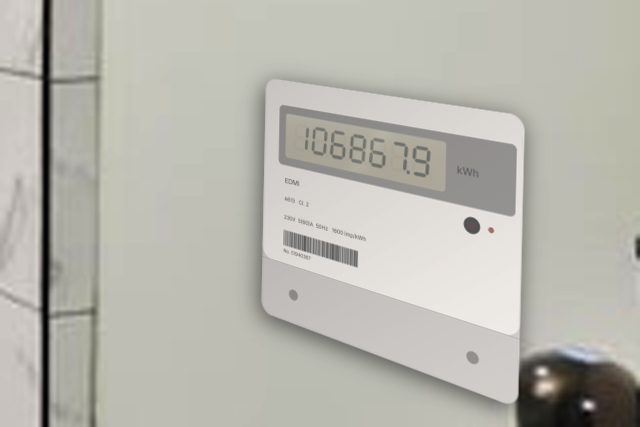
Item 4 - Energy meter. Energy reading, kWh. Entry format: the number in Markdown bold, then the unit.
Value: **106867.9** kWh
